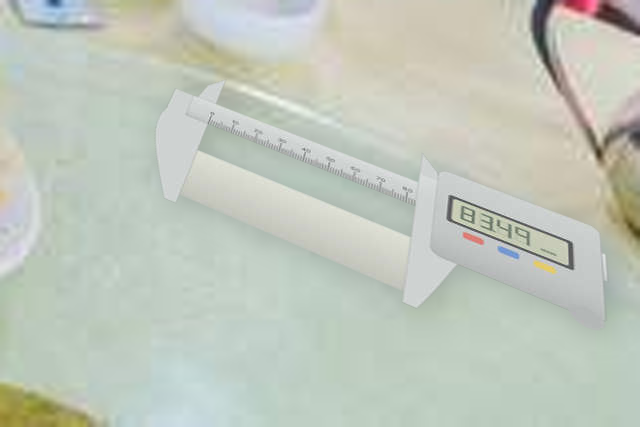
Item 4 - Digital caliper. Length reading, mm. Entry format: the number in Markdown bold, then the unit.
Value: **83.49** mm
